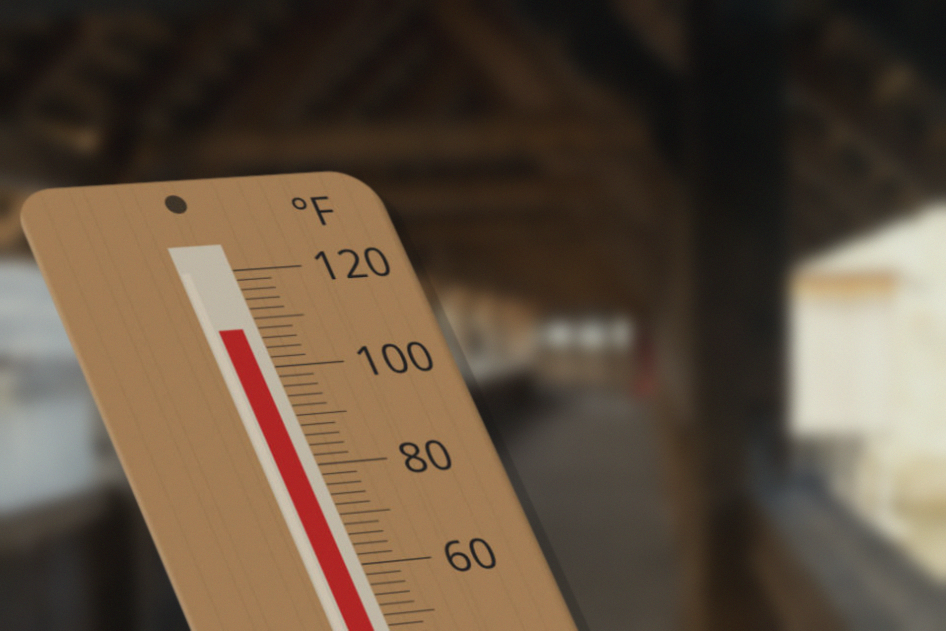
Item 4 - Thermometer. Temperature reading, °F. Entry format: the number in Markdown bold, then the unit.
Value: **108** °F
